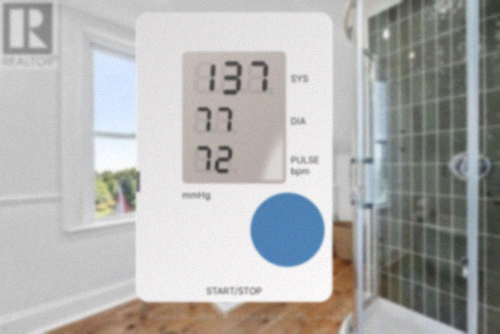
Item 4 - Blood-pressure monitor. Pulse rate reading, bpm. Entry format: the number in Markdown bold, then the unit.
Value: **72** bpm
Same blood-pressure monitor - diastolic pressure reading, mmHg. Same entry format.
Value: **77** mmHg
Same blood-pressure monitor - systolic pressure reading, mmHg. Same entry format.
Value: **137** mmHg
